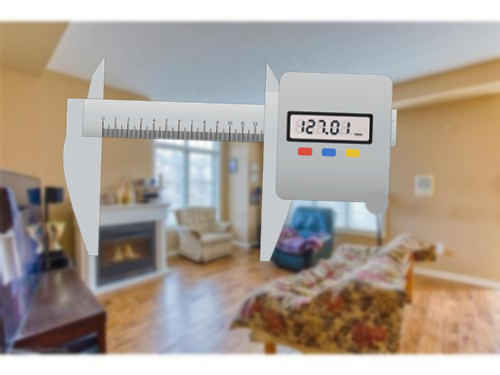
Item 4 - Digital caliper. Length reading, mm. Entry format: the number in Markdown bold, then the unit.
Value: **127.01** mm
